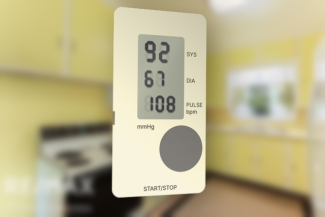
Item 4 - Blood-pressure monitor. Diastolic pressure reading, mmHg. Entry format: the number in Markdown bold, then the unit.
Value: **67** mmHg
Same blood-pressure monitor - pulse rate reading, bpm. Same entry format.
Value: **108** bpm
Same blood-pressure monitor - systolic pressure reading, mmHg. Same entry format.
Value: **92** mmHg
